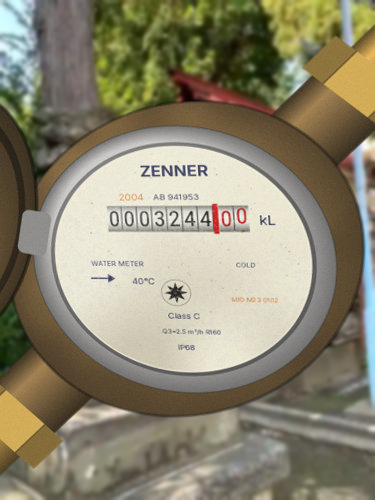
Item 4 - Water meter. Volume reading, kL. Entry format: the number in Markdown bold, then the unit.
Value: **3244.00** kL
